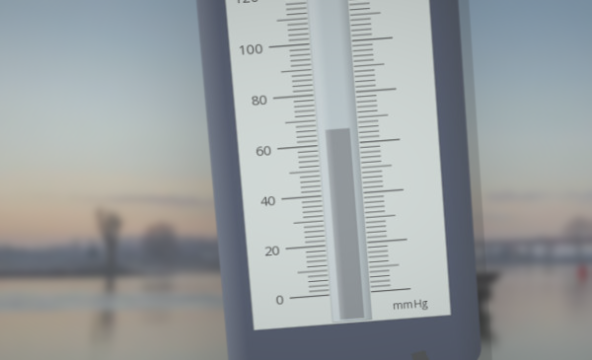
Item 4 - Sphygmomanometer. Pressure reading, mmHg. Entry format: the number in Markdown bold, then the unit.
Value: **66** mmHg
